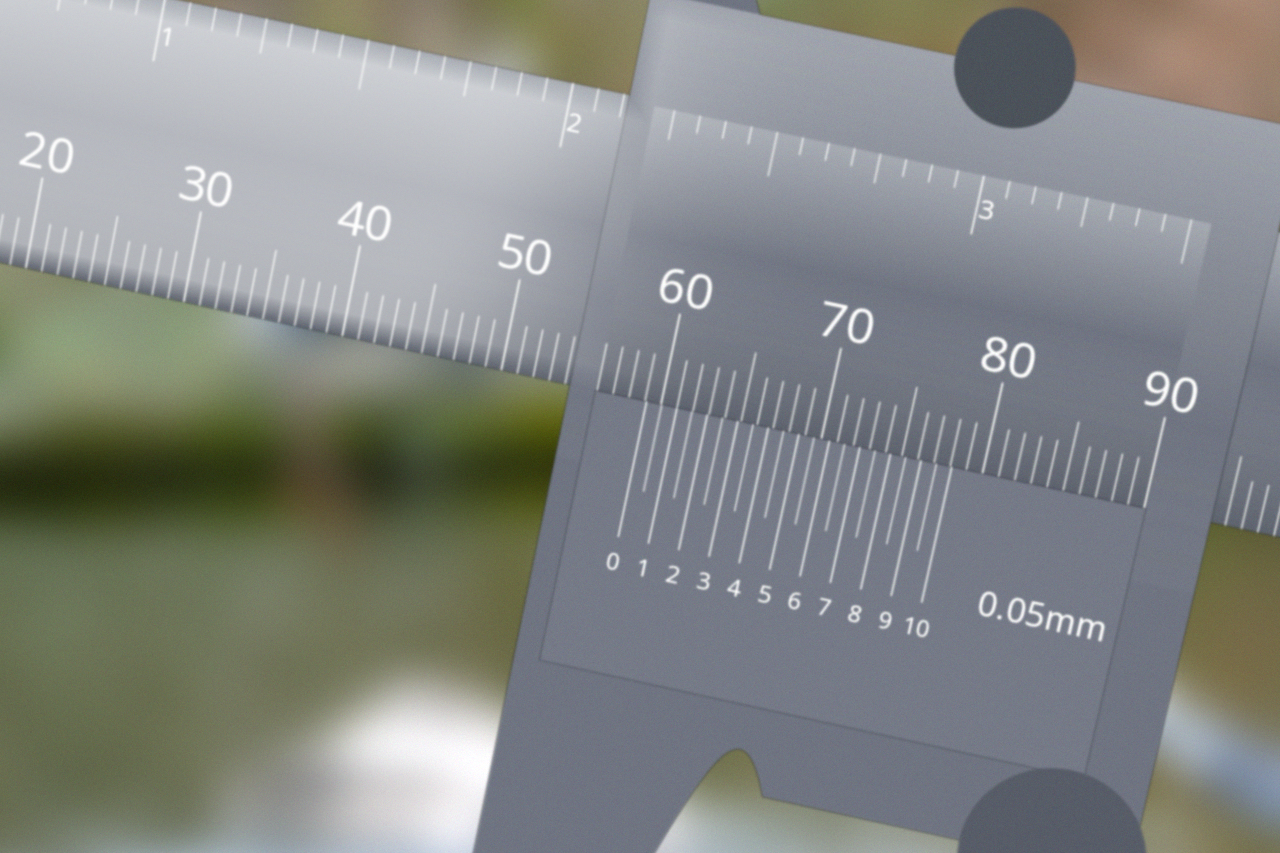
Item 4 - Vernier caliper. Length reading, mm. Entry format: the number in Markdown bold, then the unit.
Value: **59.1** mm
